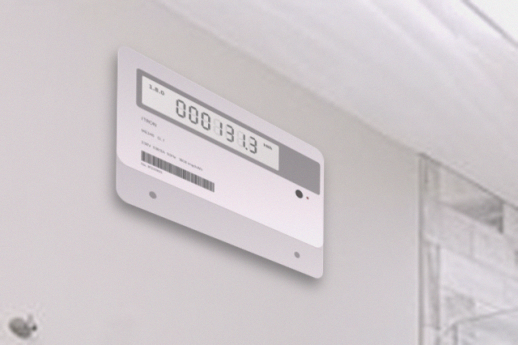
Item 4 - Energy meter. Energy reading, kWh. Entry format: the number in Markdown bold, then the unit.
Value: **131.3** kWh
